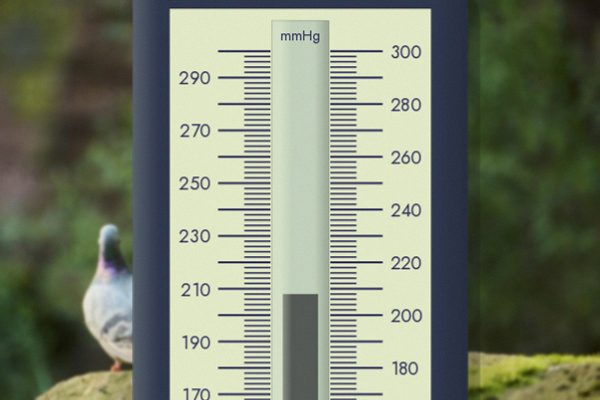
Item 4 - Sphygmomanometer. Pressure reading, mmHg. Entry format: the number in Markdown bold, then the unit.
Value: **208** mmHg
